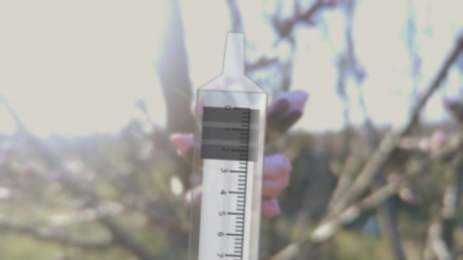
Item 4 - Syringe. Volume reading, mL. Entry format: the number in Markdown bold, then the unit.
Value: **0** mL
